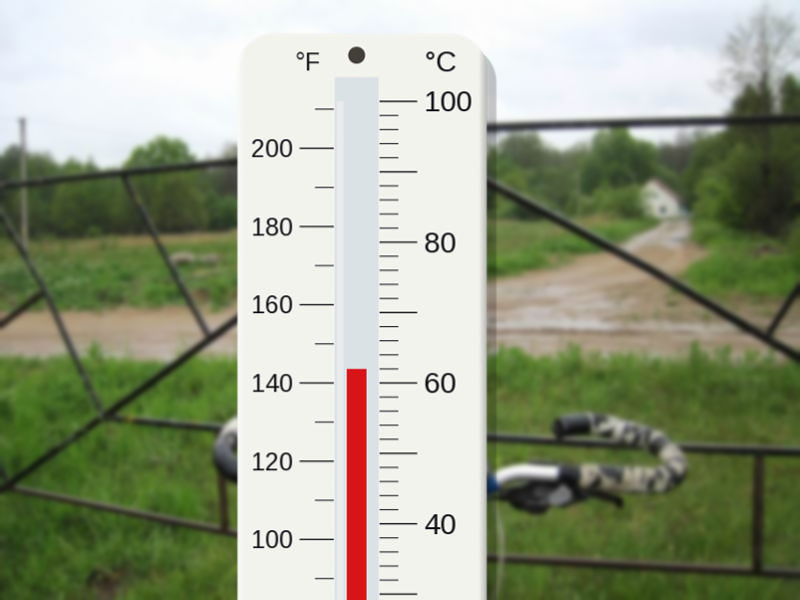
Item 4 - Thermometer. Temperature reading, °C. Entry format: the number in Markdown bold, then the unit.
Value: **62** °C
